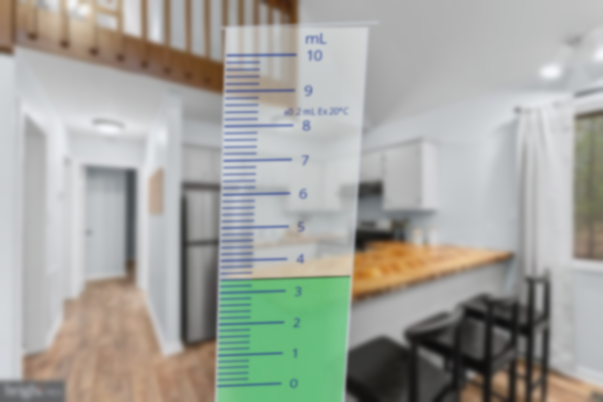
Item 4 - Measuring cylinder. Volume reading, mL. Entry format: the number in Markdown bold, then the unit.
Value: **3.4** mL
